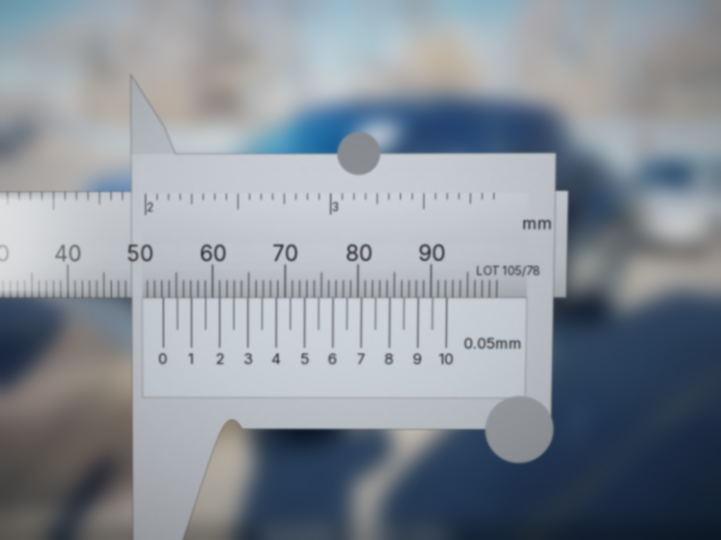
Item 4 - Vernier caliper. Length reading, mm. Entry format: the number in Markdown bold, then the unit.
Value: **53.2** mm
